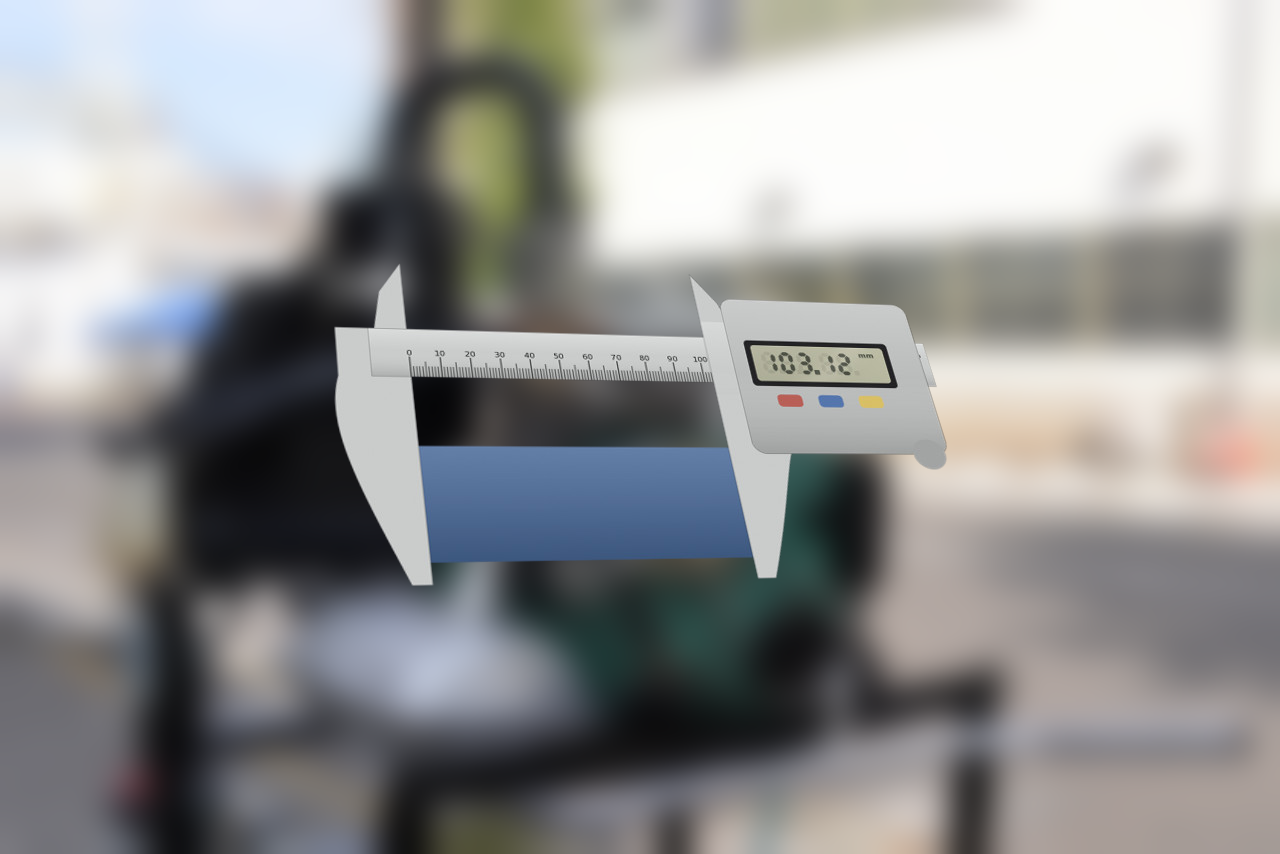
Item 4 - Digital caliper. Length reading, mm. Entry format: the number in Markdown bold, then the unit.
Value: **103.12** mm
